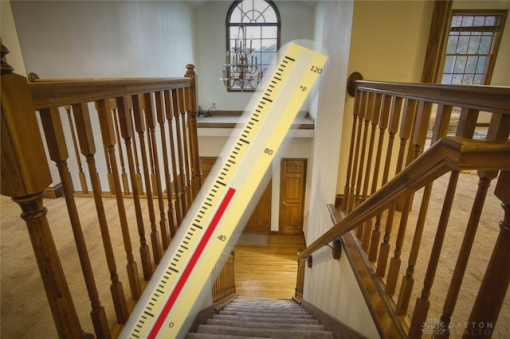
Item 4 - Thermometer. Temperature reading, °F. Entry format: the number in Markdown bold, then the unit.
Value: **60** °F
